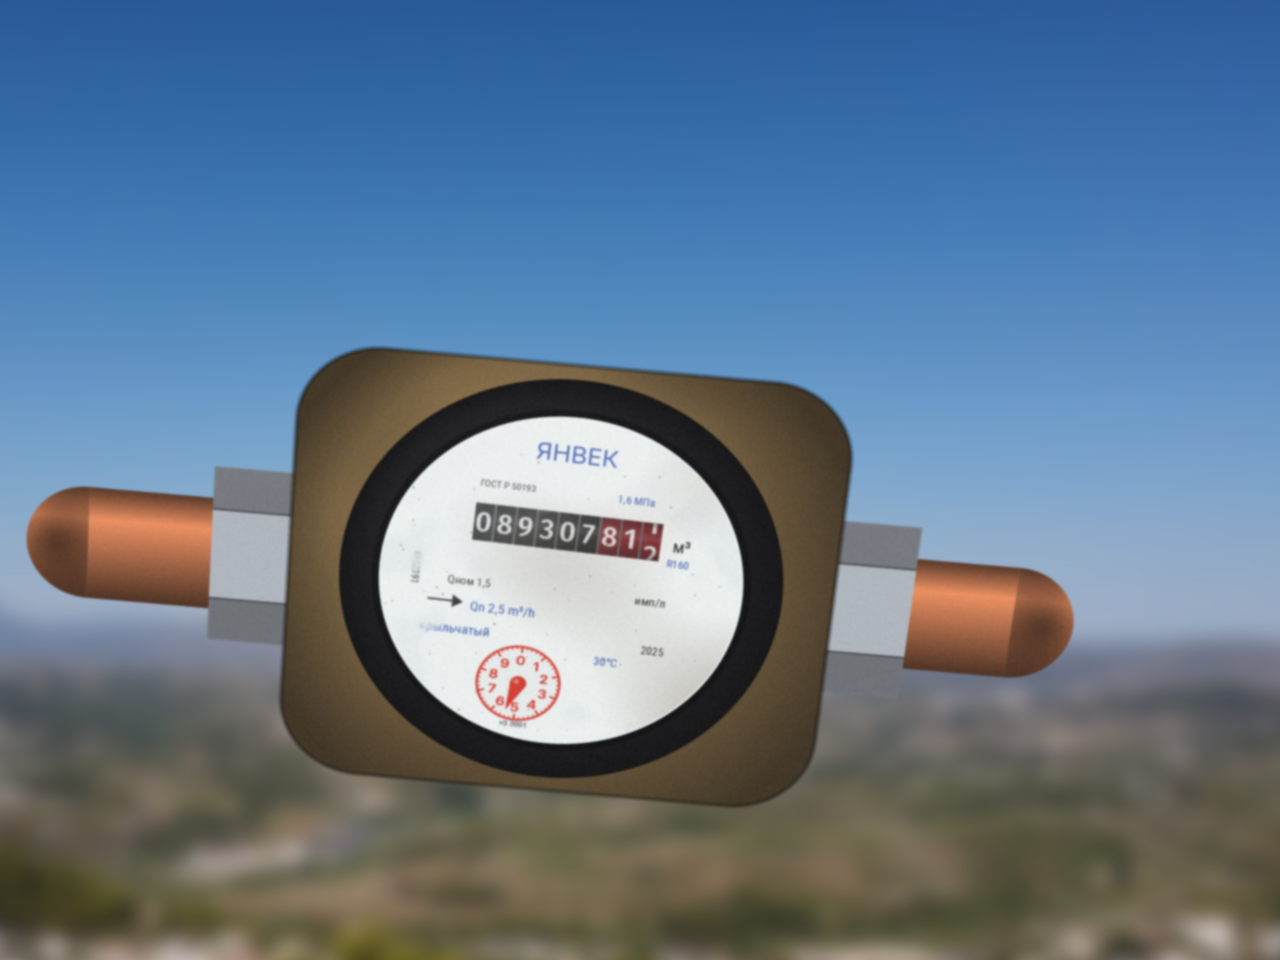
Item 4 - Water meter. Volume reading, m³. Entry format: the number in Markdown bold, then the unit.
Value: **89307.8115** m³
